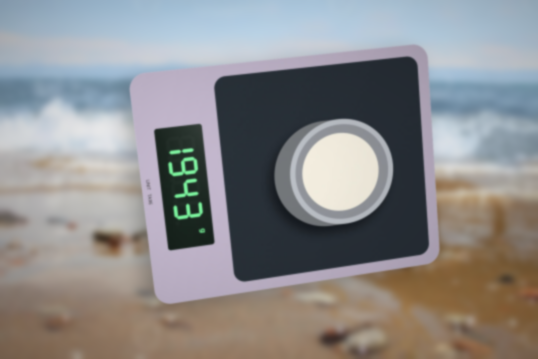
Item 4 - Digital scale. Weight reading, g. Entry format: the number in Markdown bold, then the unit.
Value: **1943** g
